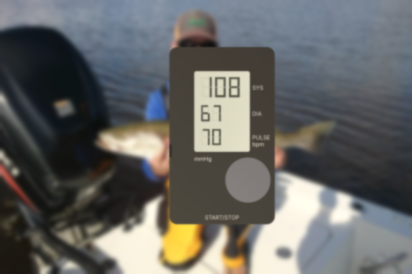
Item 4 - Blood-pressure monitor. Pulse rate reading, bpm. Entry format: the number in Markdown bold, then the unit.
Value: **70** bpm
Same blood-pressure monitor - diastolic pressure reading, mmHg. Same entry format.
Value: **67** mmHg
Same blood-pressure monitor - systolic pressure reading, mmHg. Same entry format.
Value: **108** mmHg
